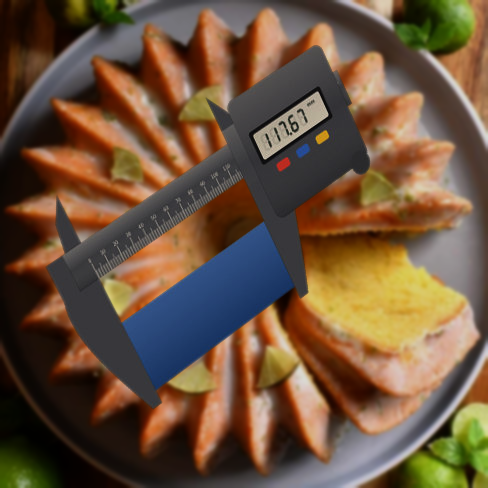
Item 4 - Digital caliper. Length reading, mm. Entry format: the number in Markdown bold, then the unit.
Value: **117.67** mm
